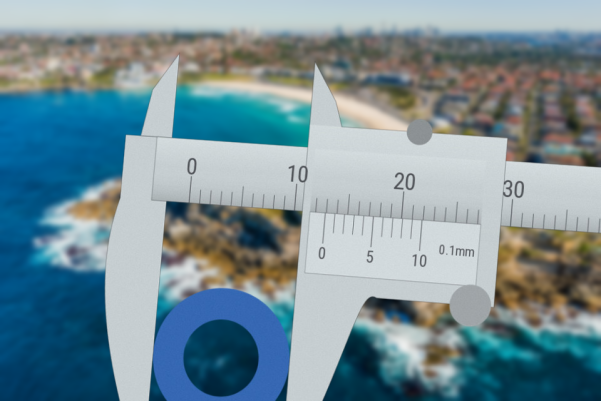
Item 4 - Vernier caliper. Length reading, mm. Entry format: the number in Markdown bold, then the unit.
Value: **12.9** mm
